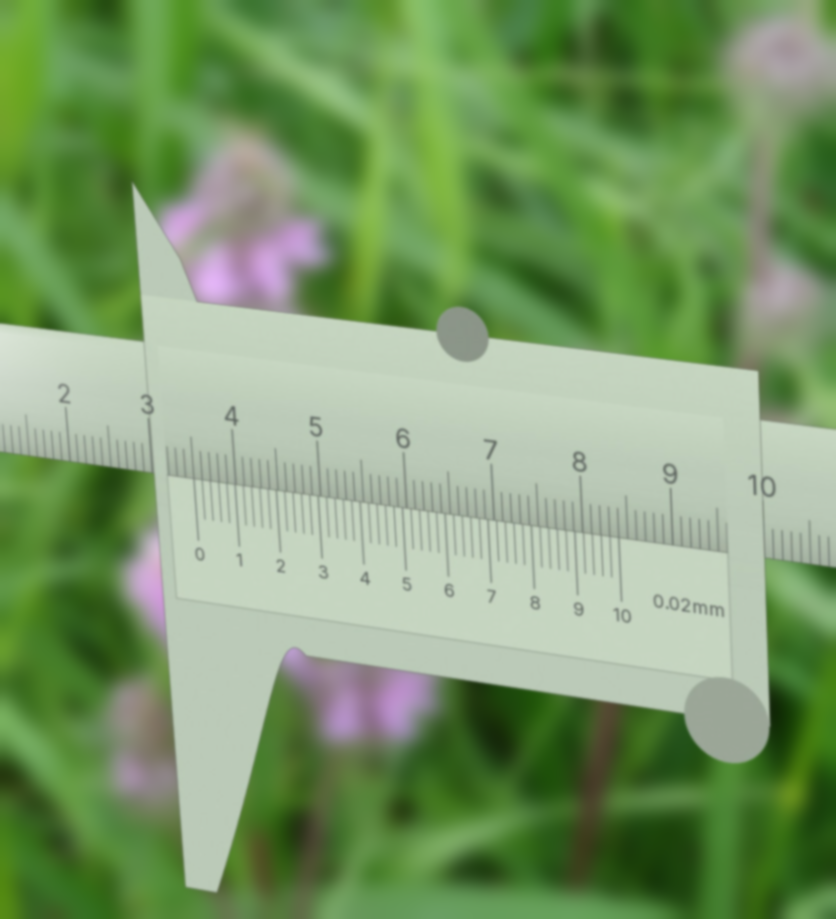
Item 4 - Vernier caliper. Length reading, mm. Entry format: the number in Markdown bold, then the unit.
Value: **35.0** mm
